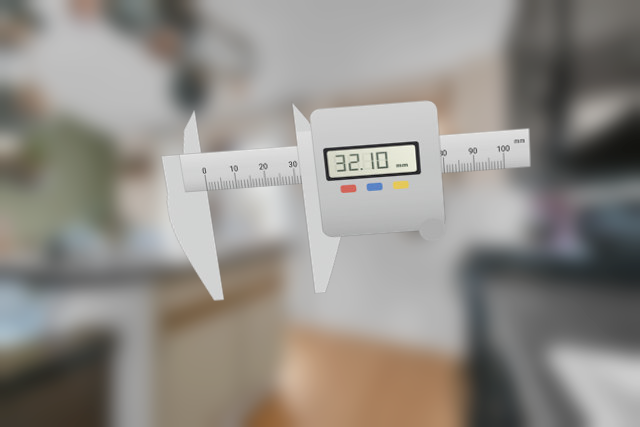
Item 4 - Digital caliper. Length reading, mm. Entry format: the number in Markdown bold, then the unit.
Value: **32.10** mm
